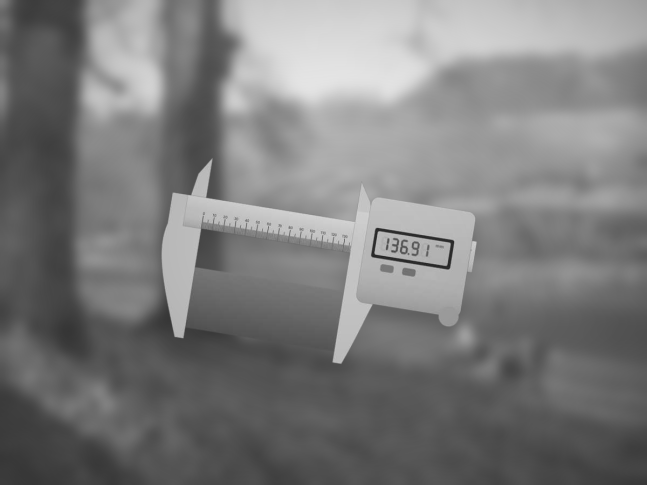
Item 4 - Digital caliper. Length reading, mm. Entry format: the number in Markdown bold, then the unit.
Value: **136.91** mm
